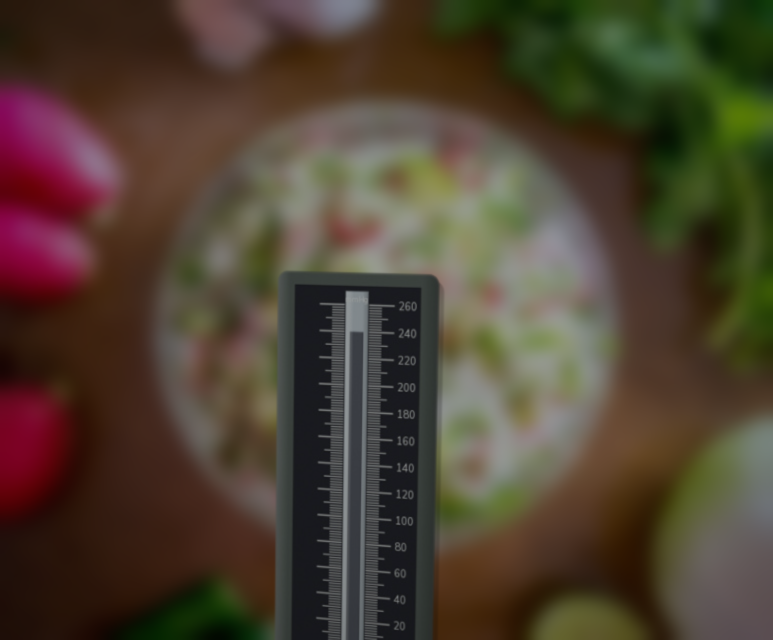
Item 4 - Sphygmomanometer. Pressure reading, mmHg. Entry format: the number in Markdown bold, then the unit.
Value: **240** mmHg
